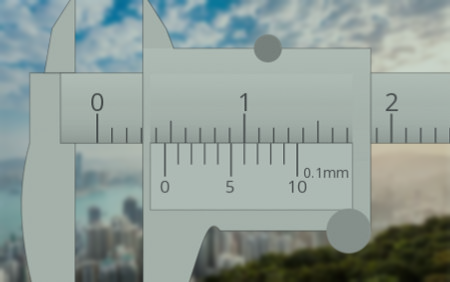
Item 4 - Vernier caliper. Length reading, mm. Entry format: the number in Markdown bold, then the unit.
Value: **4.6** mm
